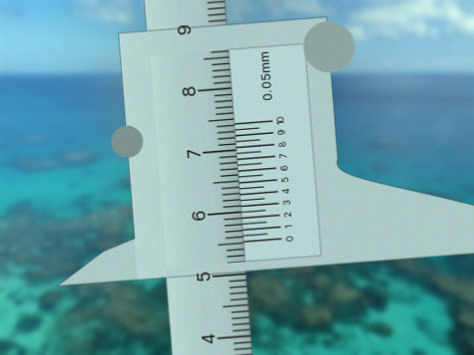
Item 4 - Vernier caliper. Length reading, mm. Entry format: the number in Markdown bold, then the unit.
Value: **55.2** mm
